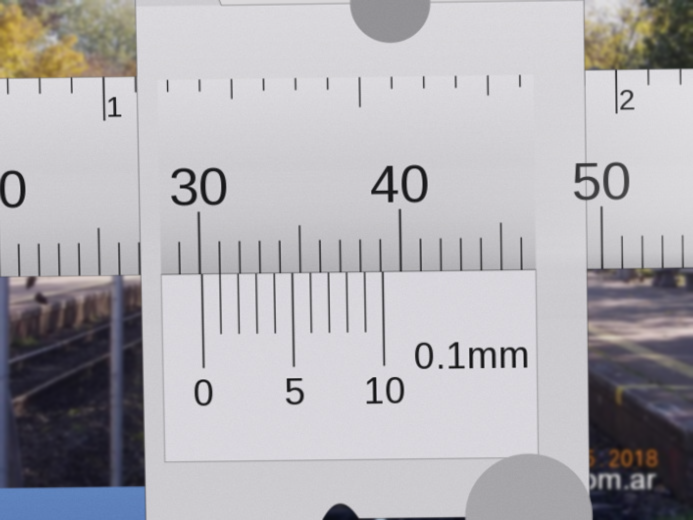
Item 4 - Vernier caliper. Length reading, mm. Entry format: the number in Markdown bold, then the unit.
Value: **30.1** mm
